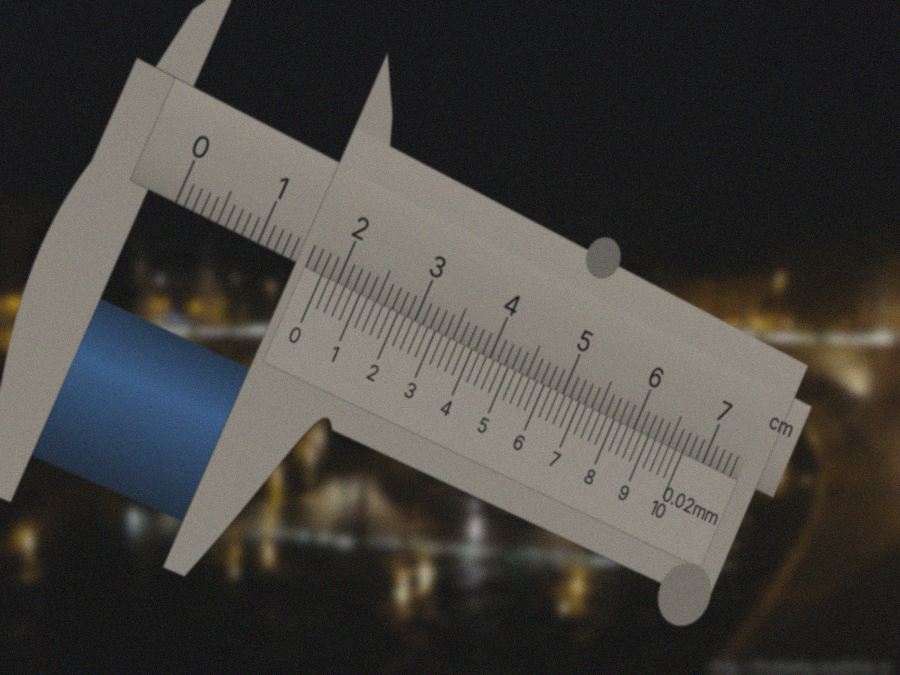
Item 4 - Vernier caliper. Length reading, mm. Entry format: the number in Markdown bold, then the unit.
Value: **18.0** mm
